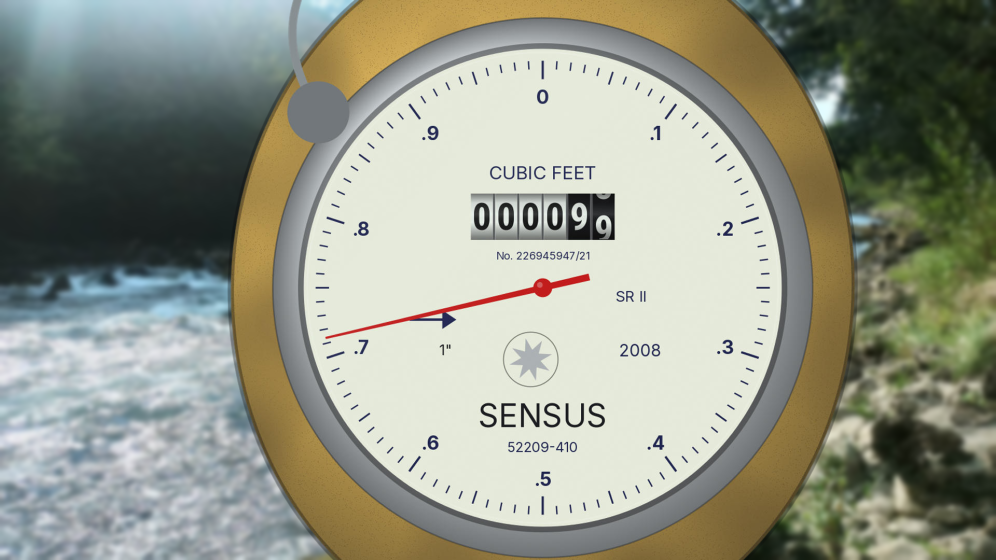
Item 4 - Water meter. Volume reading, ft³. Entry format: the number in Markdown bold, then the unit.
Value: **98.71** ft³
